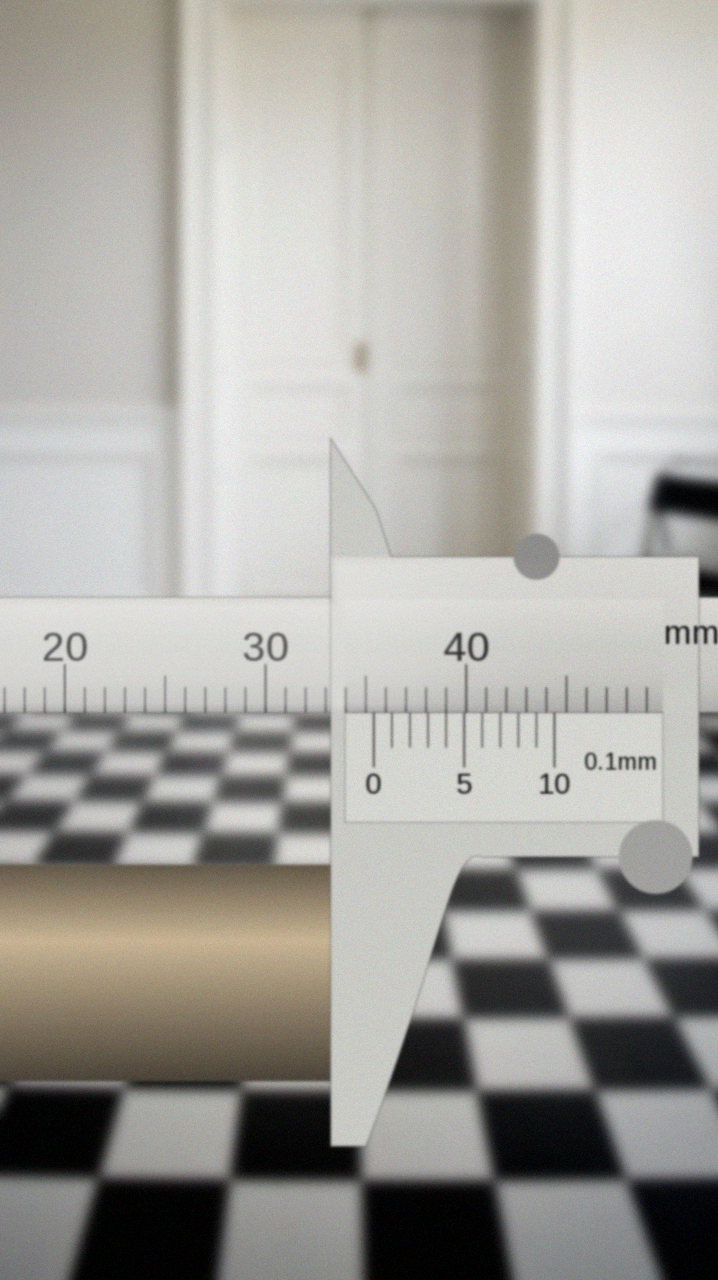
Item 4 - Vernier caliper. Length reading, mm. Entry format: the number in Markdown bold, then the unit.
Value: **35.4** mm
